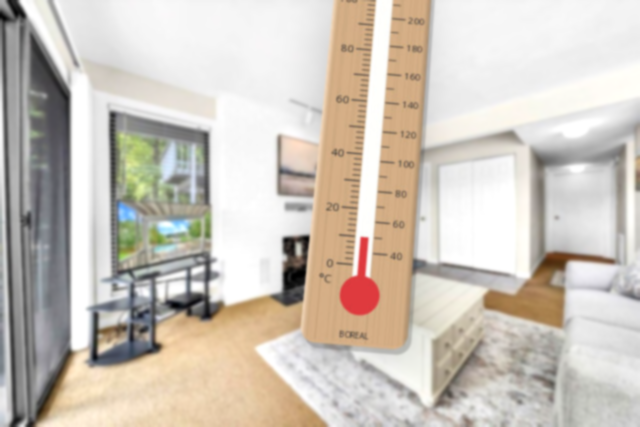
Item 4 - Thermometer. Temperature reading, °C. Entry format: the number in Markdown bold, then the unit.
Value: **10** °C
